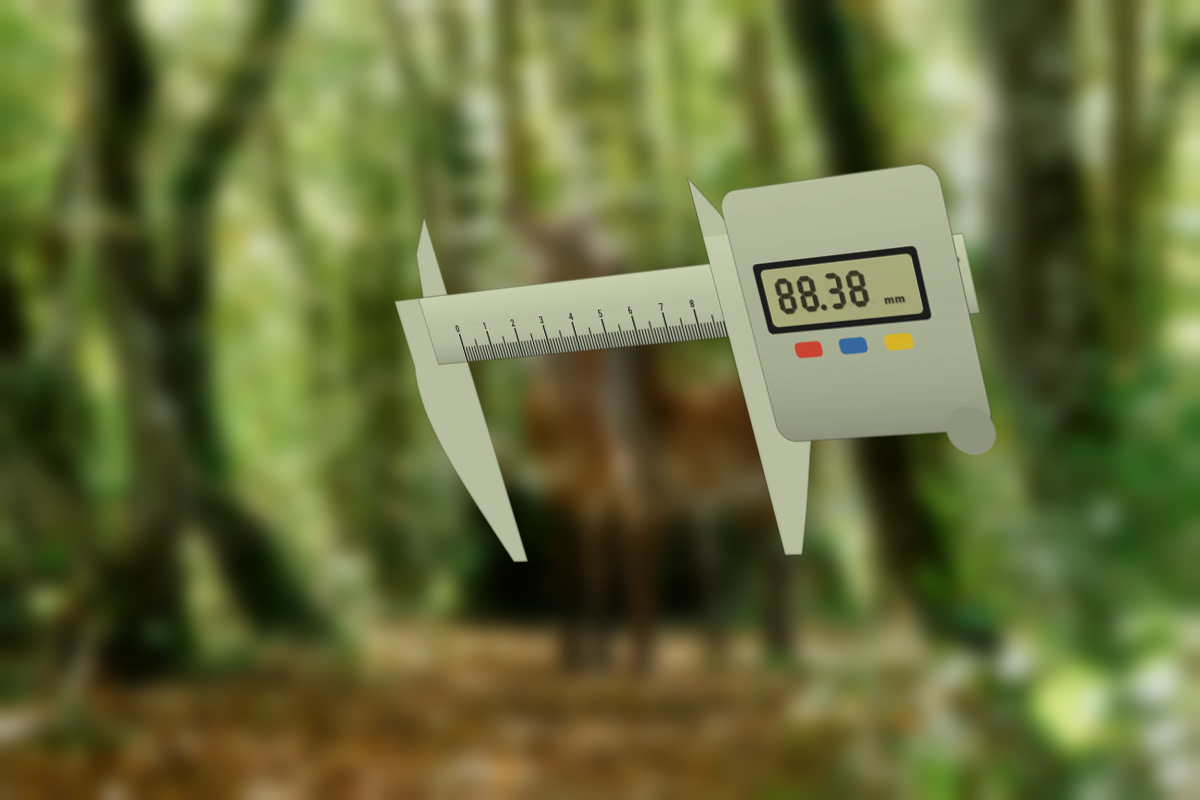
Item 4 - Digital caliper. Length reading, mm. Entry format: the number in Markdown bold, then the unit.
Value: **88.38** mm
